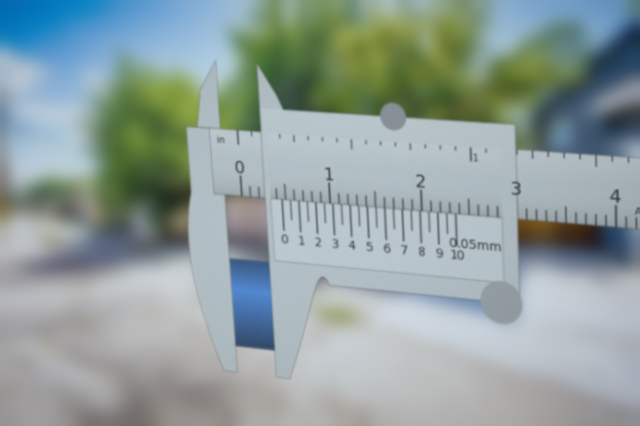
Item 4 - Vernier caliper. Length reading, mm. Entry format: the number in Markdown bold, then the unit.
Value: **4.6** mm
